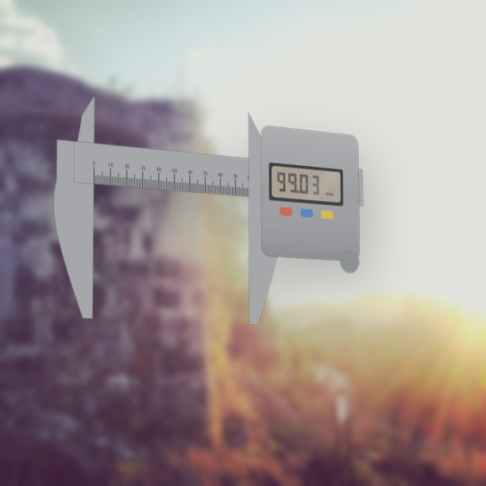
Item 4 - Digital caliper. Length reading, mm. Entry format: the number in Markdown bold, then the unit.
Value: **99.03** mm
